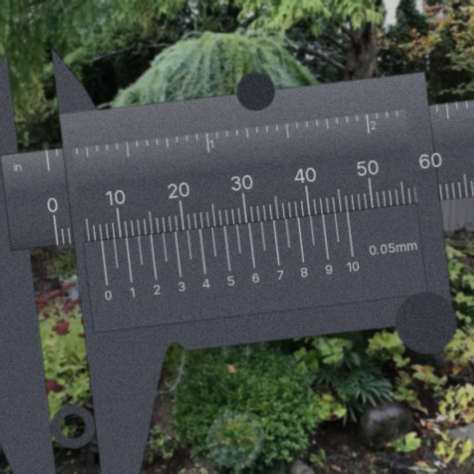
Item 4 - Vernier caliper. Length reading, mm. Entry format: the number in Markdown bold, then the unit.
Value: **7.0** mm
